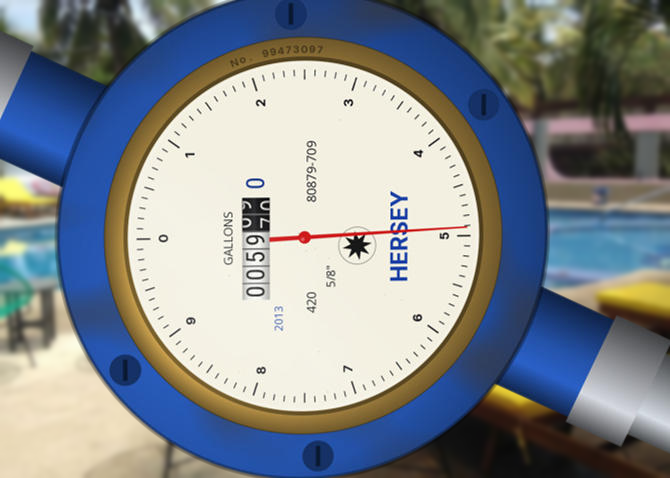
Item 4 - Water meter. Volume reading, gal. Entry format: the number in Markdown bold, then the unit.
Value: **59694.9** gal
